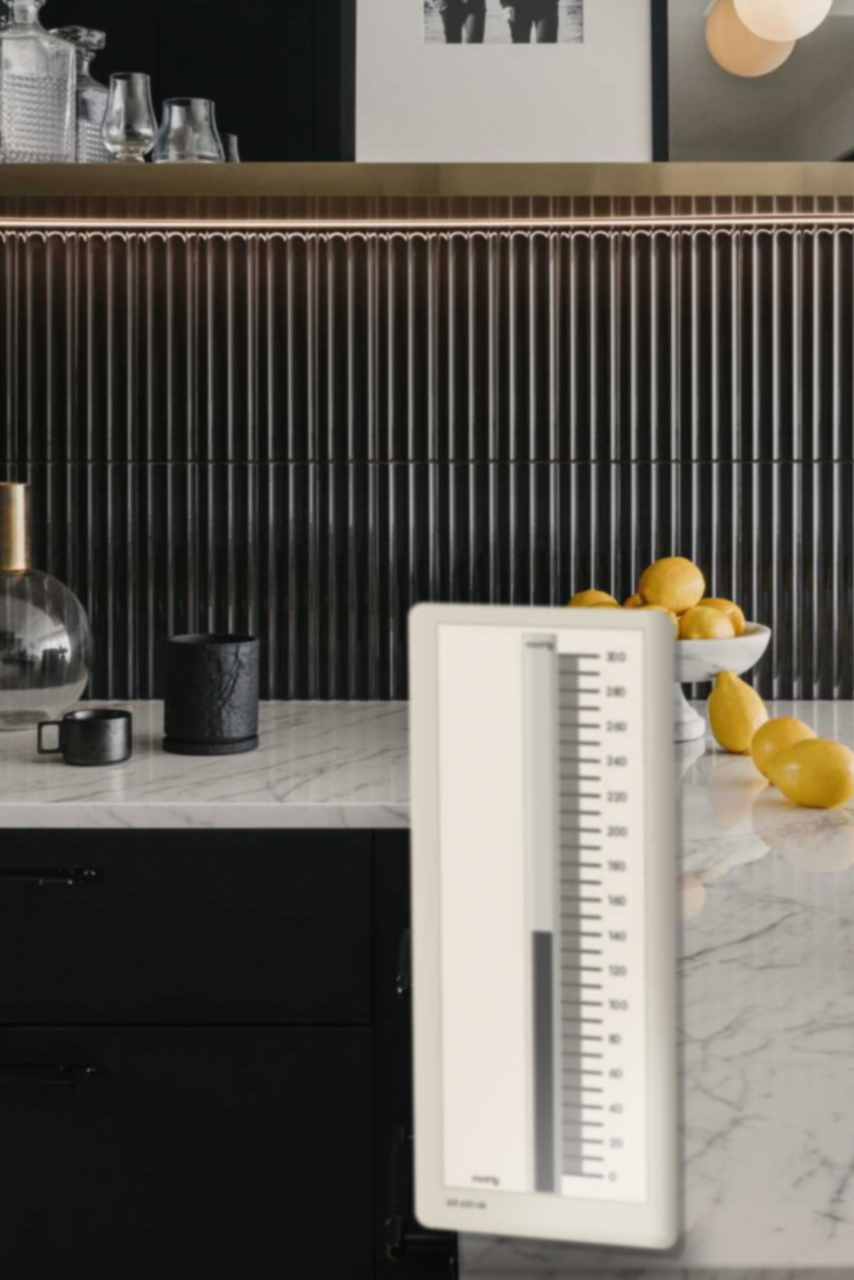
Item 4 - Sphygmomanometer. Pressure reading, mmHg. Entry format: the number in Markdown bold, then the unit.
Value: **140** mmHg
